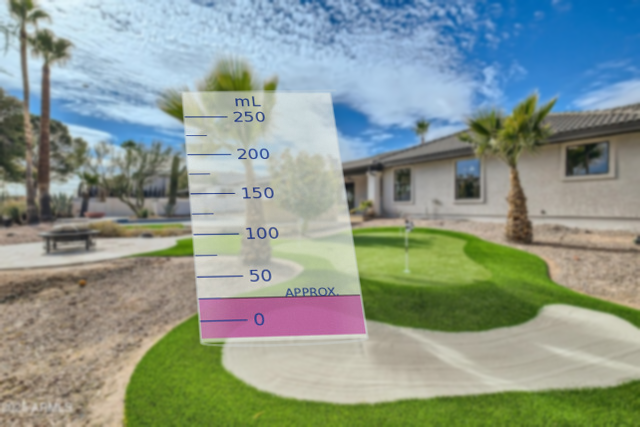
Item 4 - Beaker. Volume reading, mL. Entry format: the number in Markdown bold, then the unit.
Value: **25** mL
